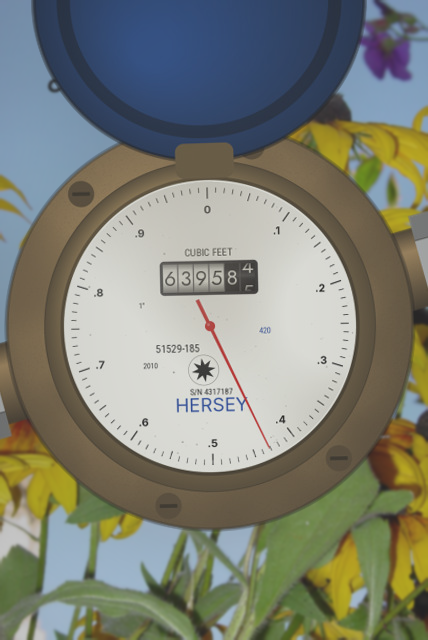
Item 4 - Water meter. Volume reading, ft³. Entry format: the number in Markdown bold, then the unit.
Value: **639584.43** ft³
